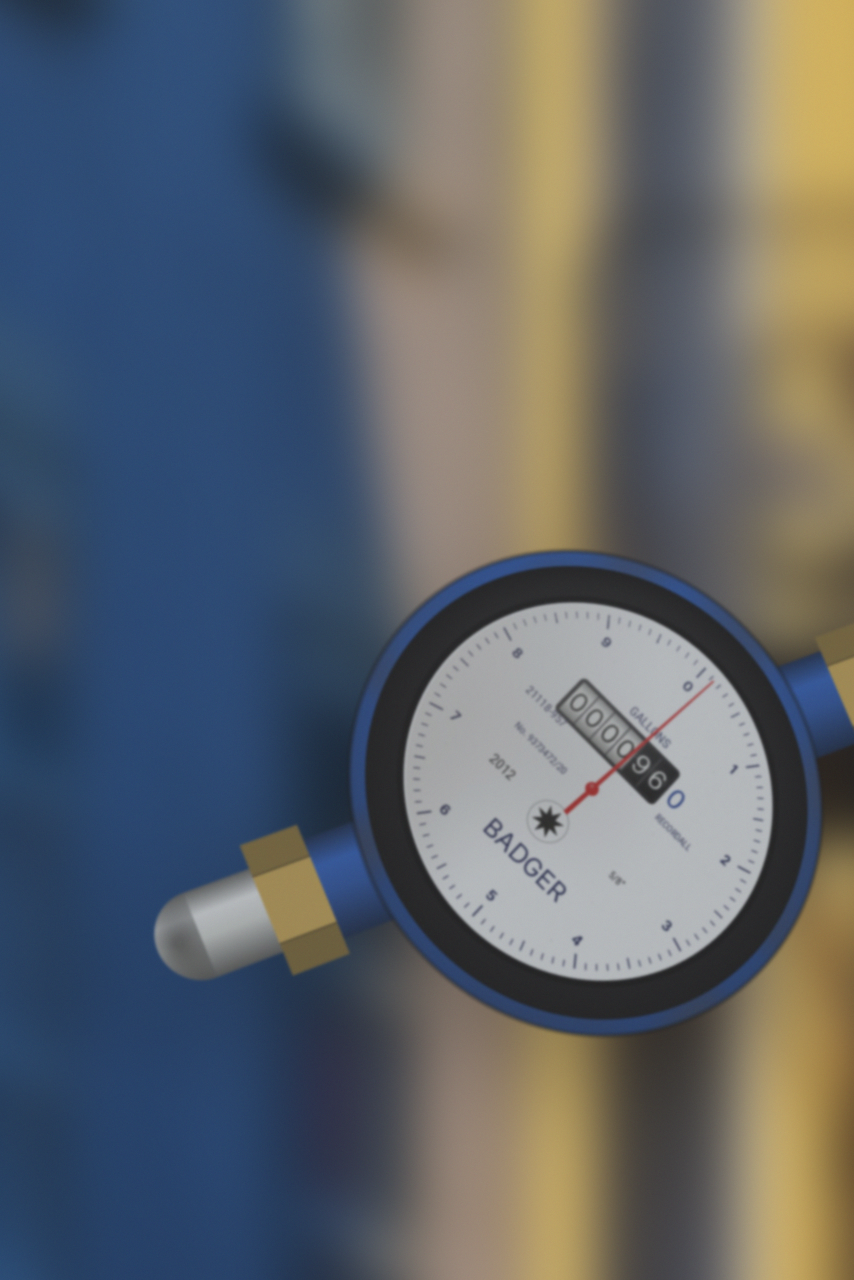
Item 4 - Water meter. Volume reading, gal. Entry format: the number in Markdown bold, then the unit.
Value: **960.1** gal
